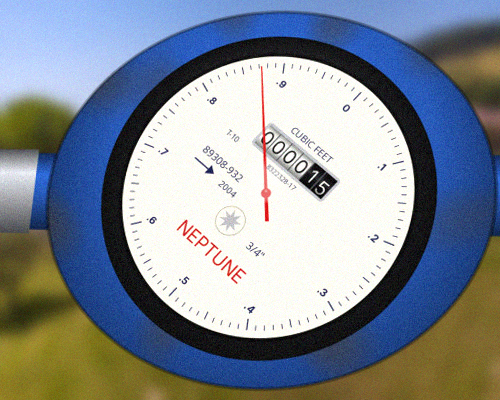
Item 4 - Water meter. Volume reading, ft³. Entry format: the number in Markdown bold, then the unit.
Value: **14.87** ft³
